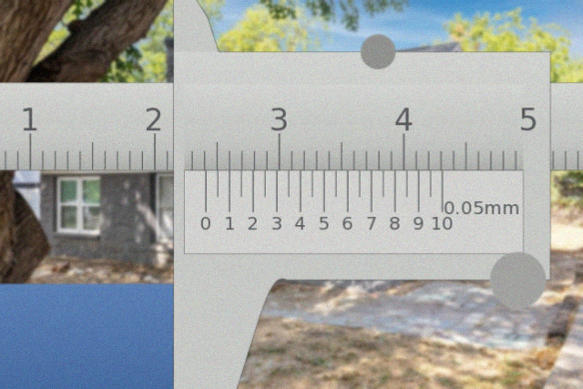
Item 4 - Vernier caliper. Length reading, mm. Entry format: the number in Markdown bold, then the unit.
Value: **24.1** mm
